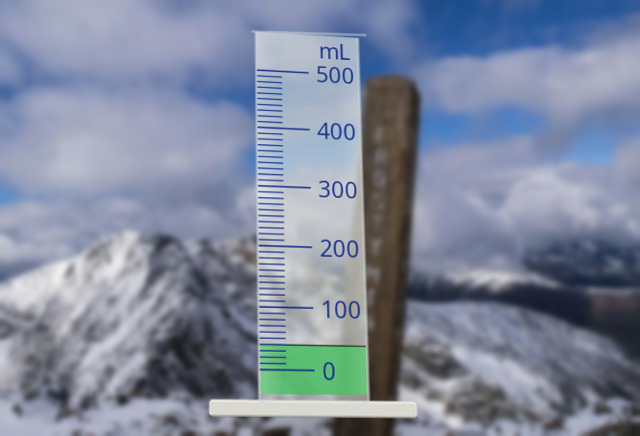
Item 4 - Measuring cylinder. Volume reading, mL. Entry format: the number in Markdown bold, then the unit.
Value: **40** mL
